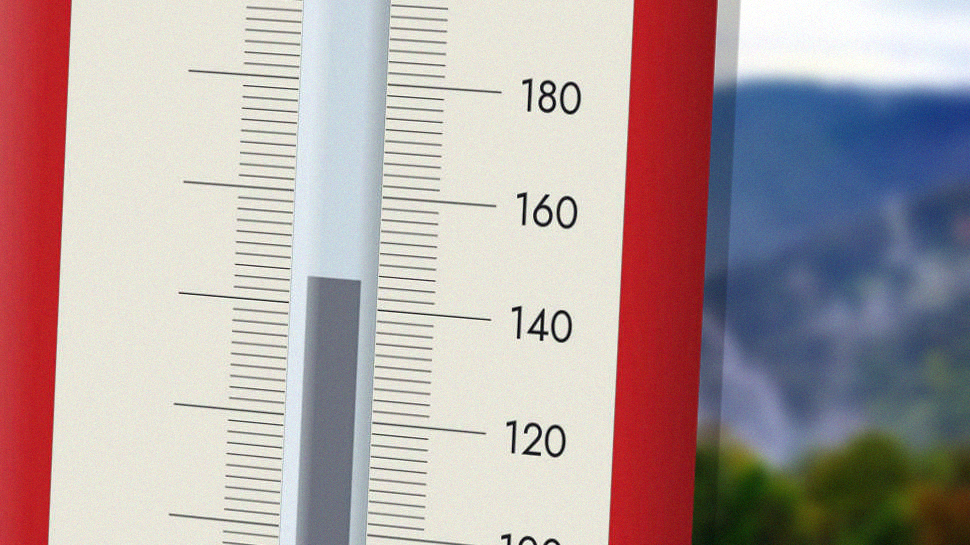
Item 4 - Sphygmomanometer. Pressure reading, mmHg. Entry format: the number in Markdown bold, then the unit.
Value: **145** mmHg
